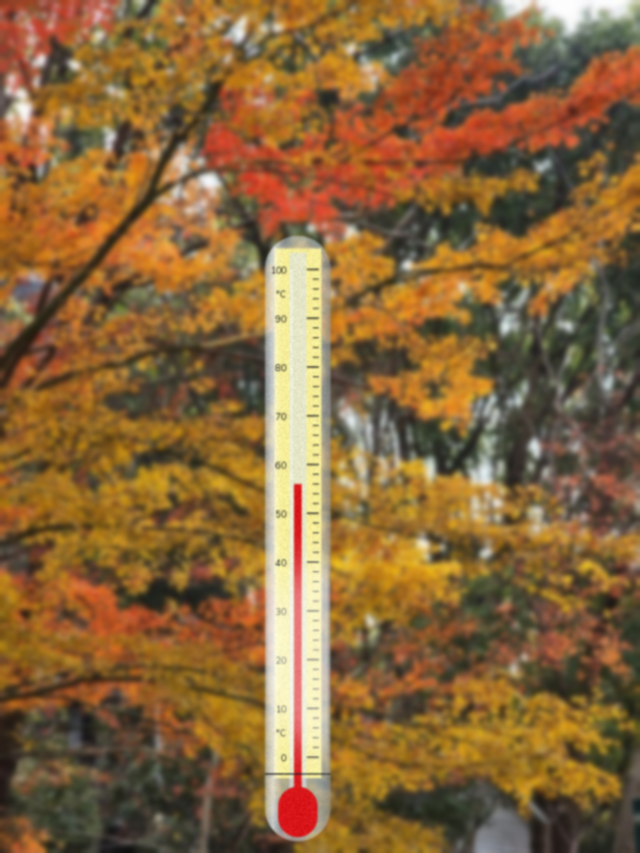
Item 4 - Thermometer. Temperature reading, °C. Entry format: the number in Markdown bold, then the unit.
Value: **56** °C
